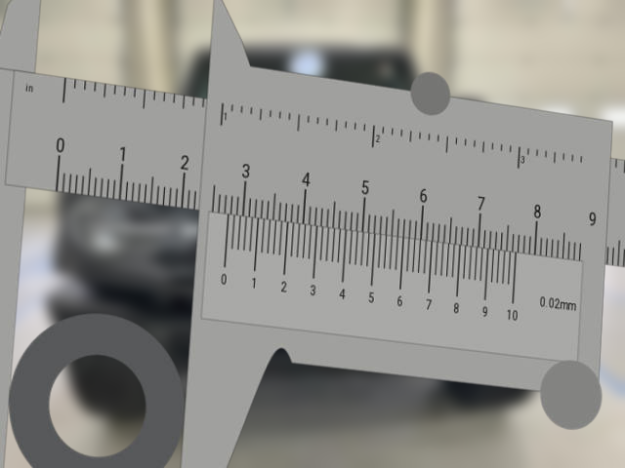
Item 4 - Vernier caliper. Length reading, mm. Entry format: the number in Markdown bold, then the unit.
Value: **27.6** mm
